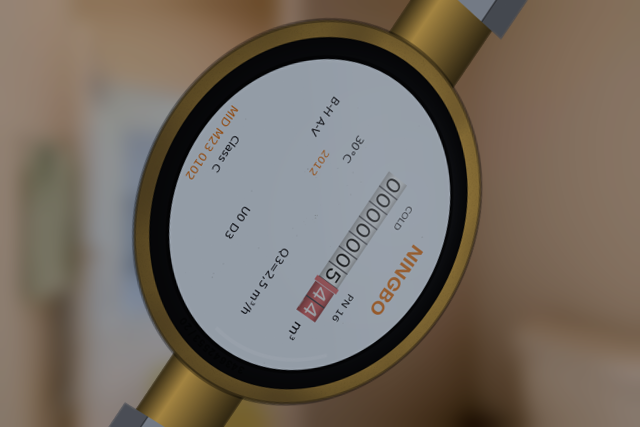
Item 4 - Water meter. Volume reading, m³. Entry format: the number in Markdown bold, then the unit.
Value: **5.44** m³
